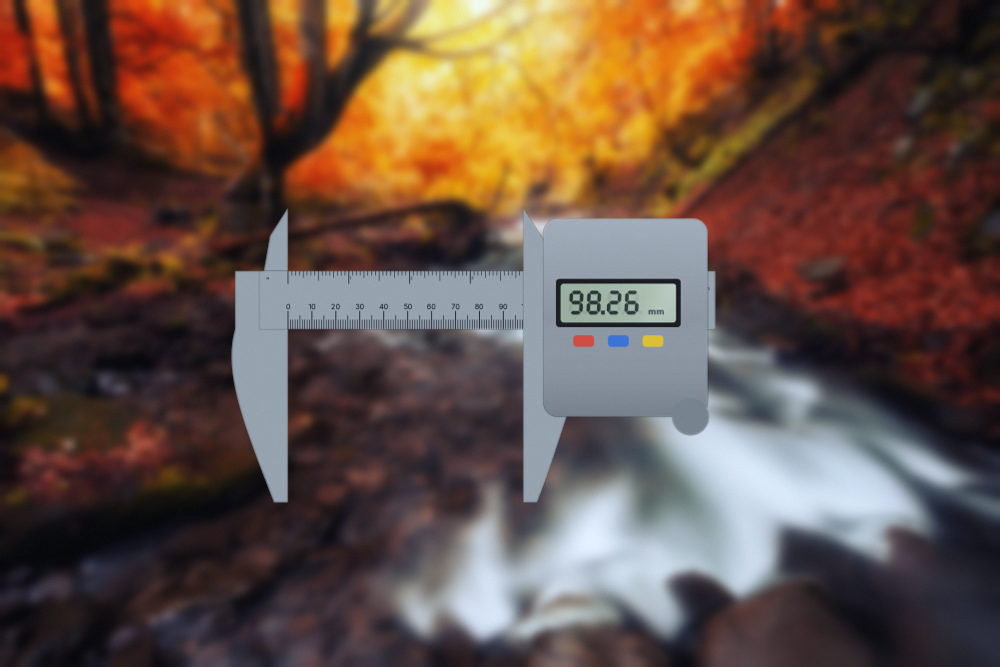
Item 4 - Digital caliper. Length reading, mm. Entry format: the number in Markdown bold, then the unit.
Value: **98.26** mm
